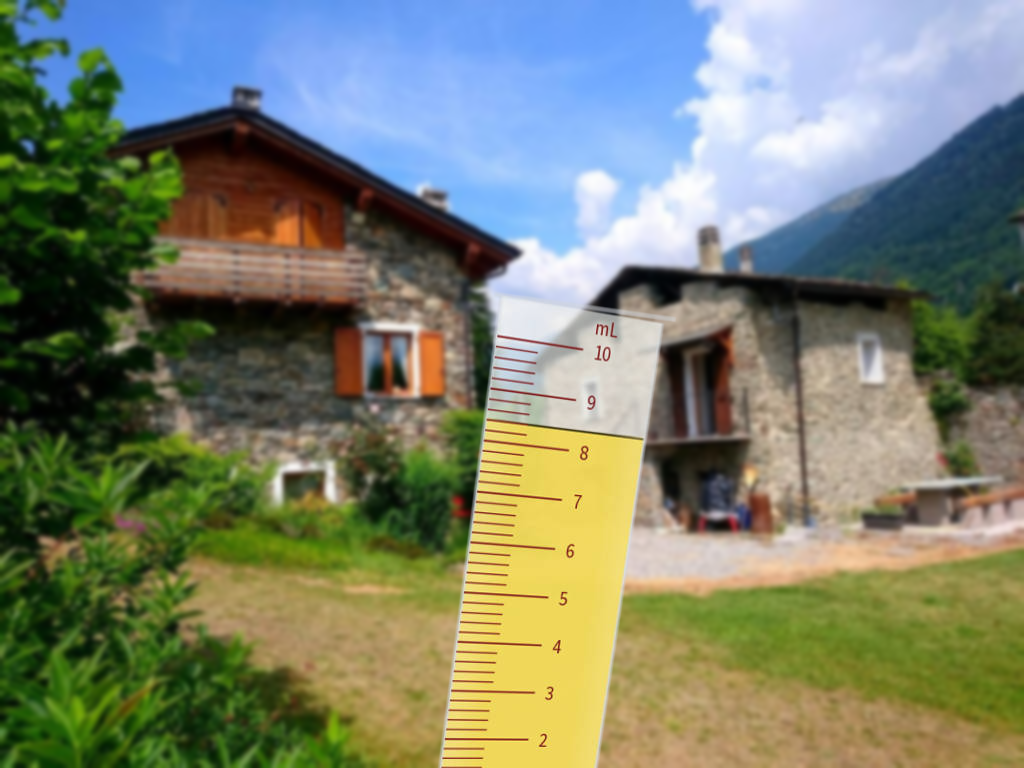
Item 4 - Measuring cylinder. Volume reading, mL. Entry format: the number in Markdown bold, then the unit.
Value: **8.4** mL
